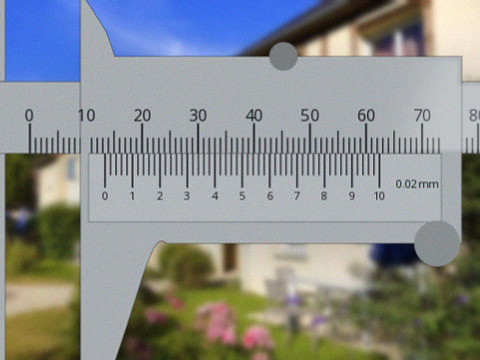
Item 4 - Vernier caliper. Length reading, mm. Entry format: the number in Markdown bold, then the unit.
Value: **13.4** mm
